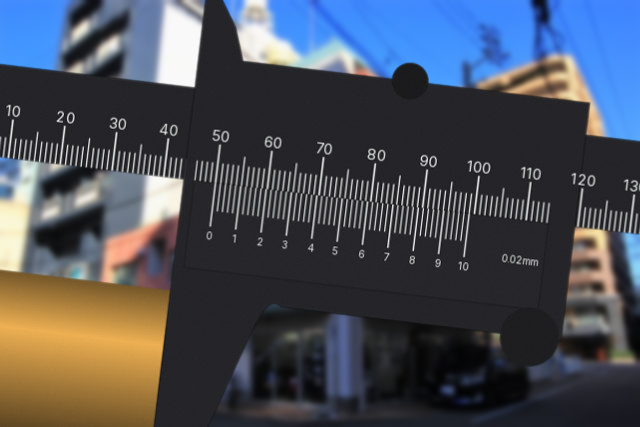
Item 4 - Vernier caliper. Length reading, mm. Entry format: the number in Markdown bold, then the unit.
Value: **50.0** mm
